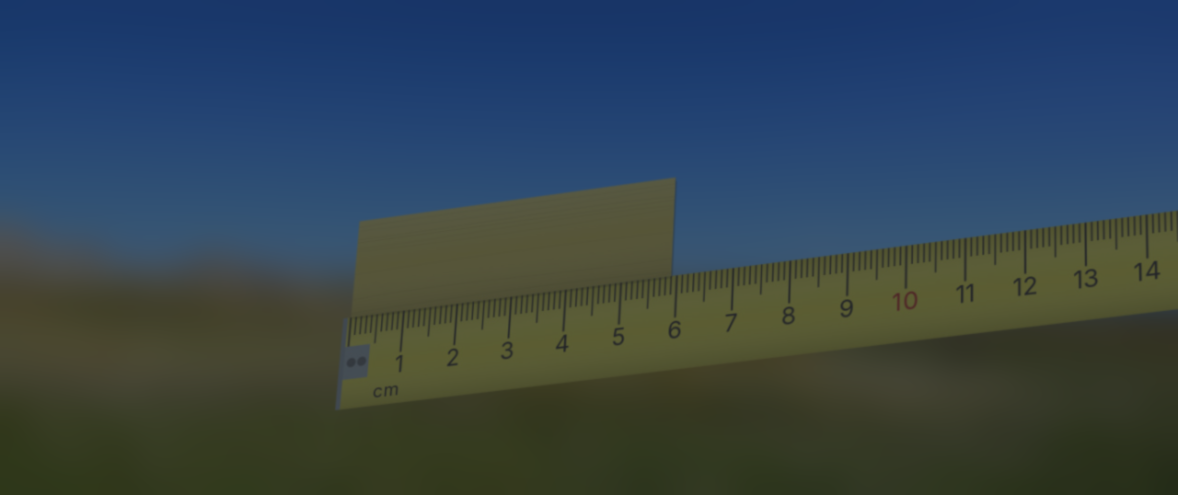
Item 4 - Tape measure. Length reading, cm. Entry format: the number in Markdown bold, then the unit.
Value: **5.9** cm
